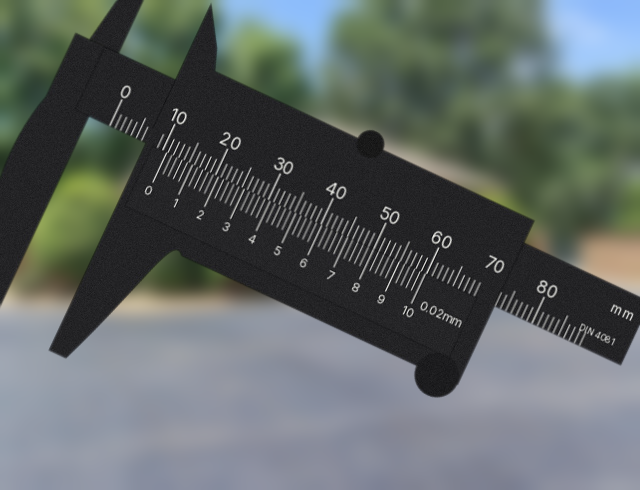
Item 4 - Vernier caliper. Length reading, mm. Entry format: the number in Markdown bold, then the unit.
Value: **10.8** mm
